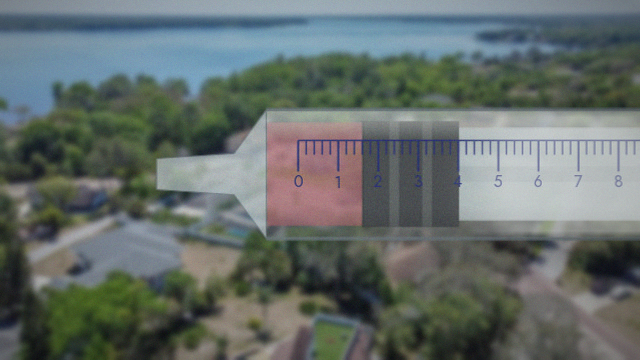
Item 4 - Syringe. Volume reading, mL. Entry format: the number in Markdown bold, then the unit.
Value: **1.6** mL
